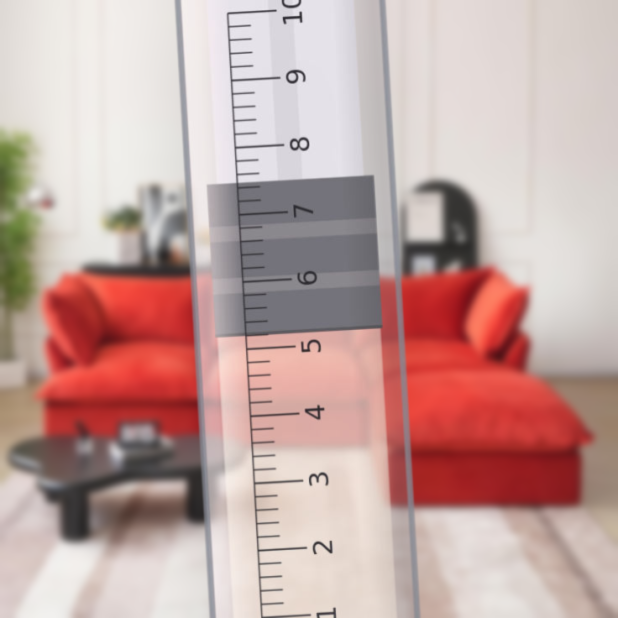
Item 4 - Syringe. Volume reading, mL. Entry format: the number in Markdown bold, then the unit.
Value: **5.2** mL
